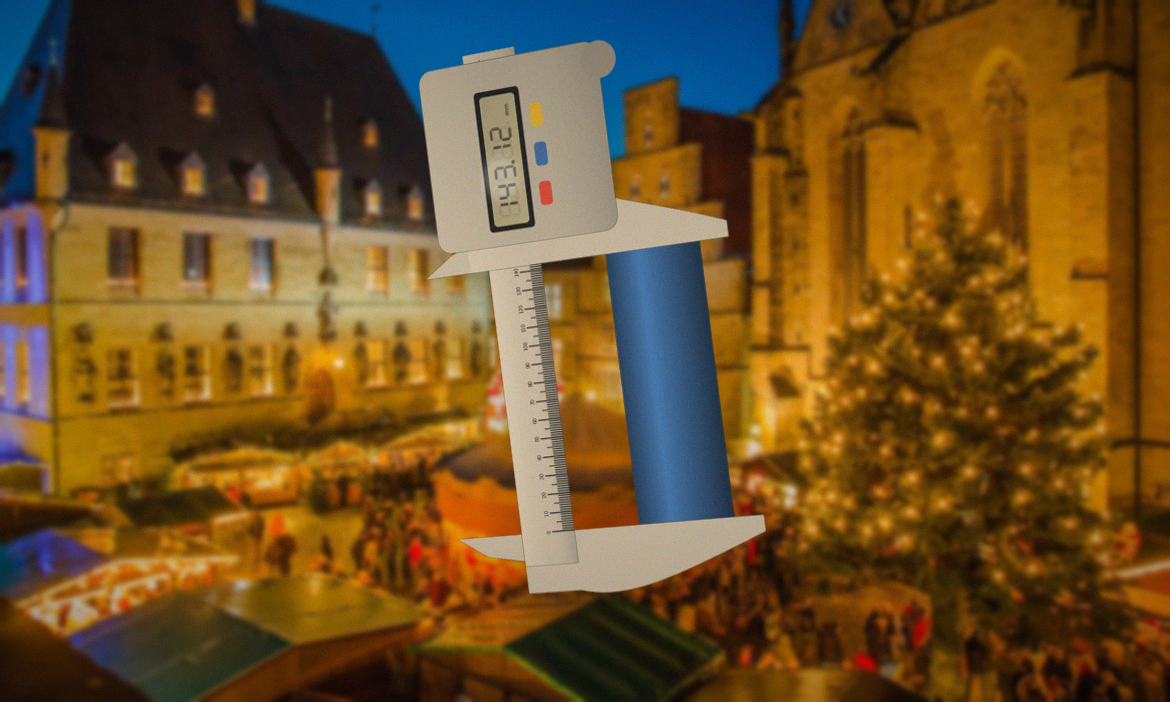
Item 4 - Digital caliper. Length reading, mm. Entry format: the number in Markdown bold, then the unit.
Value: **143.12** mm
